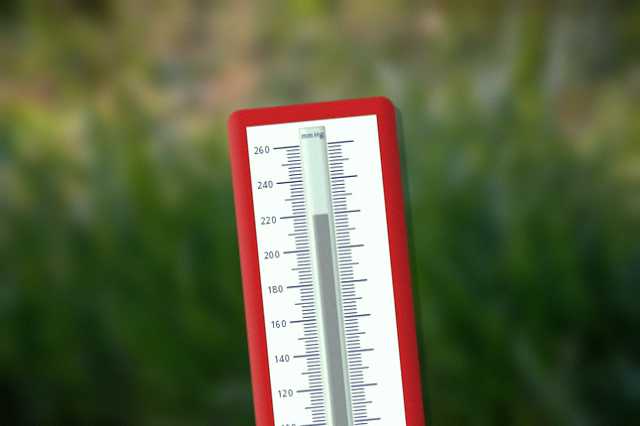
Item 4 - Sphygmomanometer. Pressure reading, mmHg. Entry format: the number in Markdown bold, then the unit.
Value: **220** mmHg
